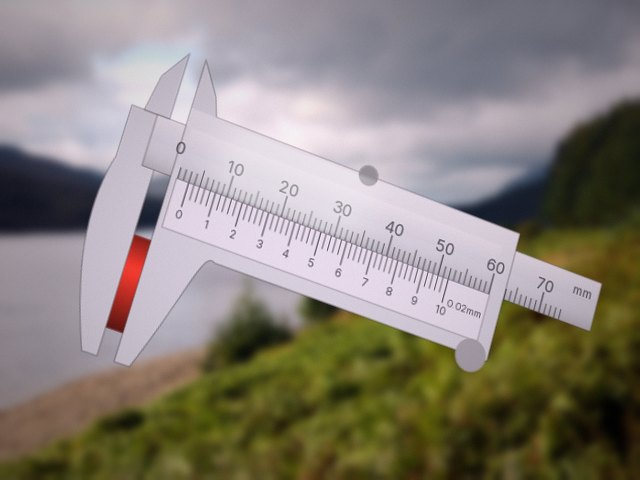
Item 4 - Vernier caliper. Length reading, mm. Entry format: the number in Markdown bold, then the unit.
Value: **3.0** mm
